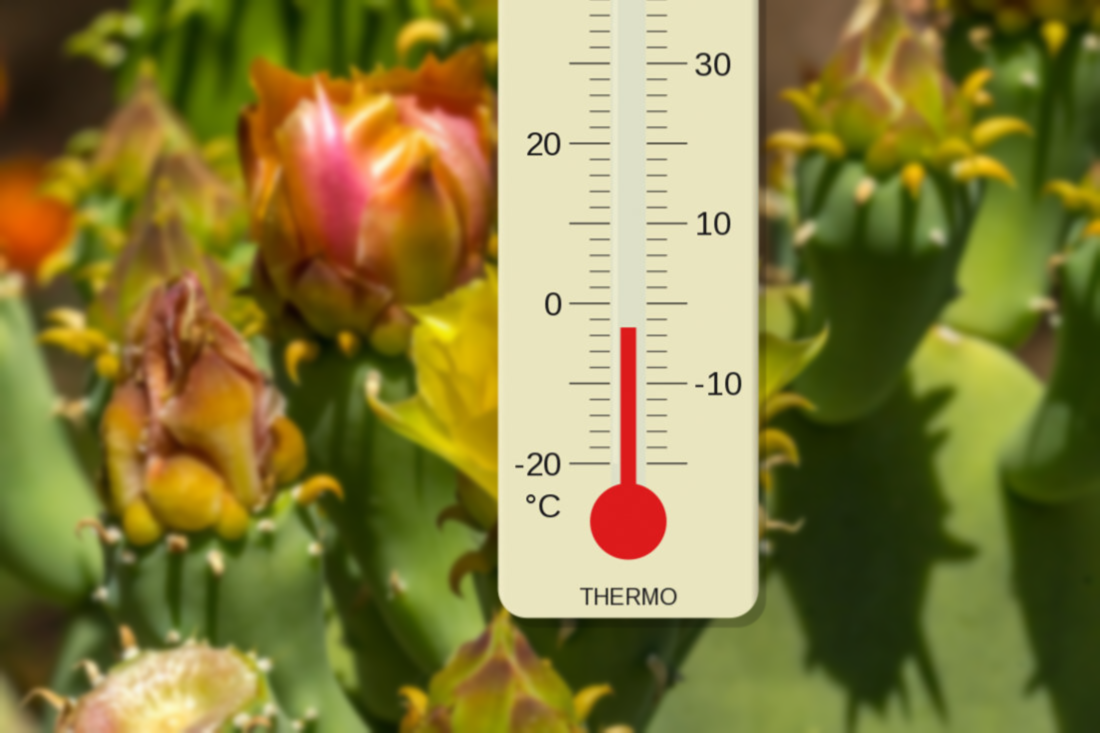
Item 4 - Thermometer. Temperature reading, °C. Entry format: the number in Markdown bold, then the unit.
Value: **-3** °C
